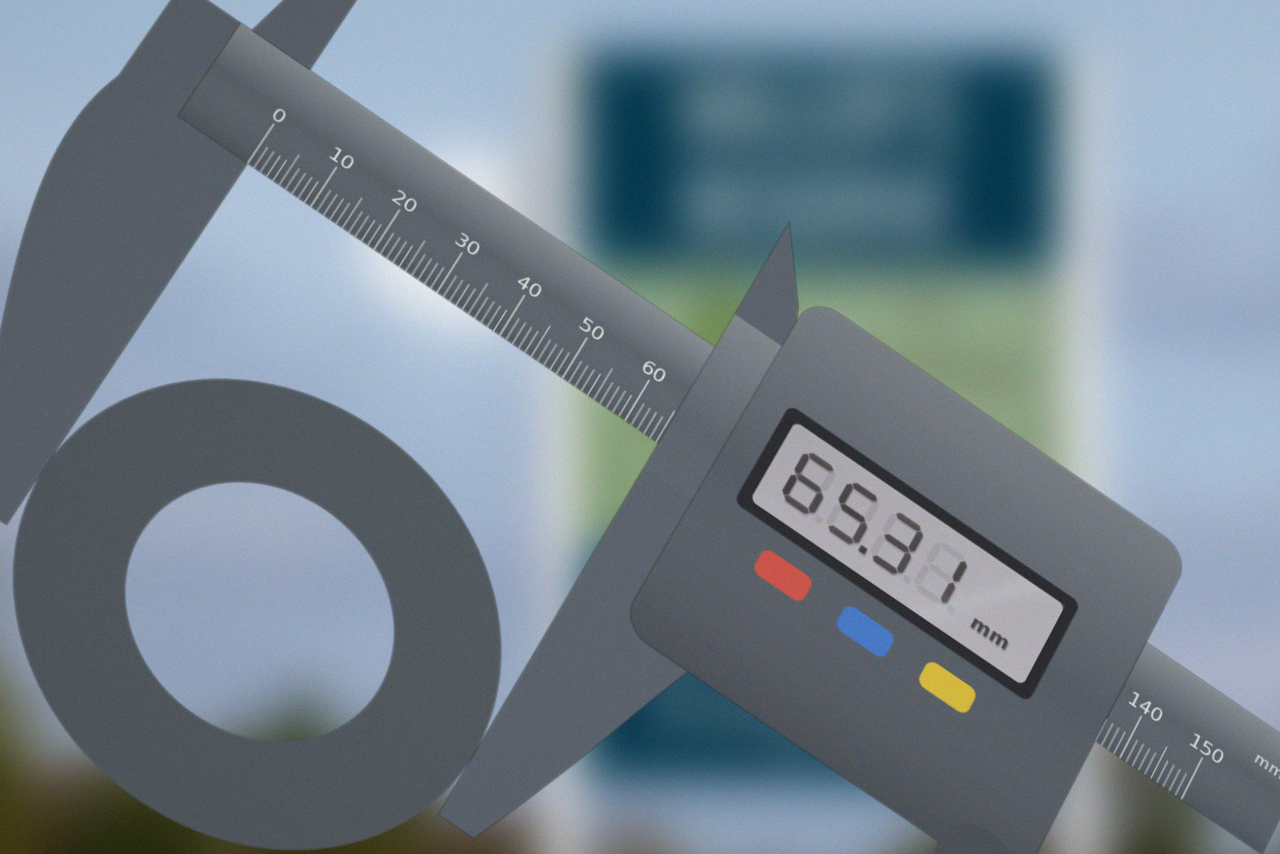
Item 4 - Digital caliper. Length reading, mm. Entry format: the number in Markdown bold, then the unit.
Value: **65.31** mm
